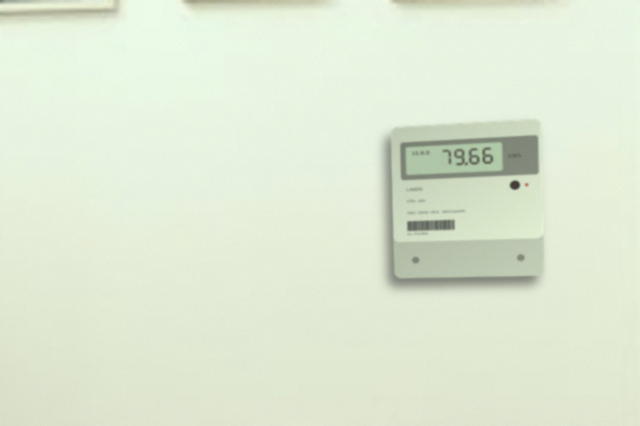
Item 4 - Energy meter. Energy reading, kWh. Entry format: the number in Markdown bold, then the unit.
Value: **79.66** kWh
